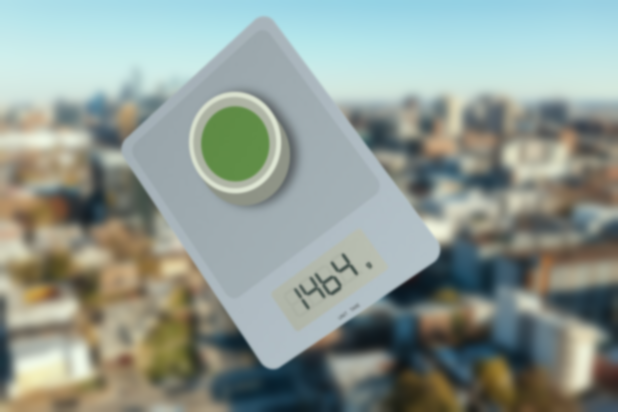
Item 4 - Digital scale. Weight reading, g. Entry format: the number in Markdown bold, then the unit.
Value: **1464** g
